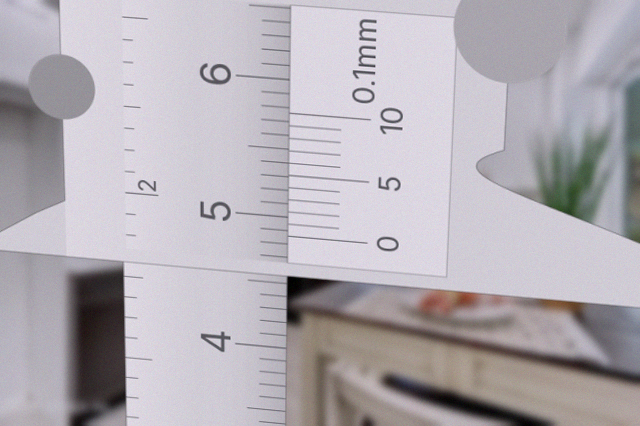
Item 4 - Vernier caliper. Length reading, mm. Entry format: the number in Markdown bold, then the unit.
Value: **48.6** mm
